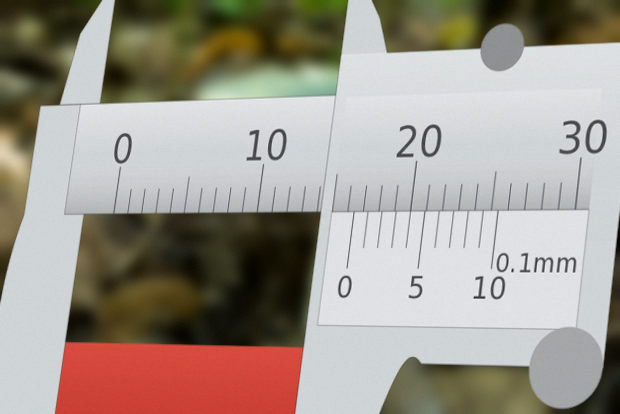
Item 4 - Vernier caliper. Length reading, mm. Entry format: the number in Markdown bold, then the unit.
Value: **16.4** mm
